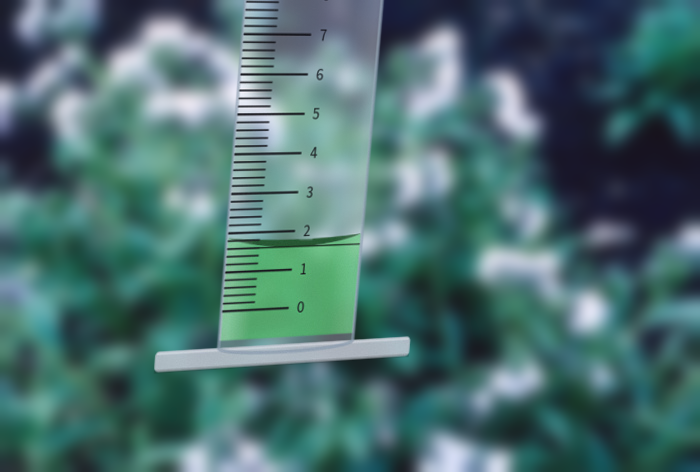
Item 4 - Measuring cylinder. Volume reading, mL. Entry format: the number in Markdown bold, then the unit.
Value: **1.6** mL
